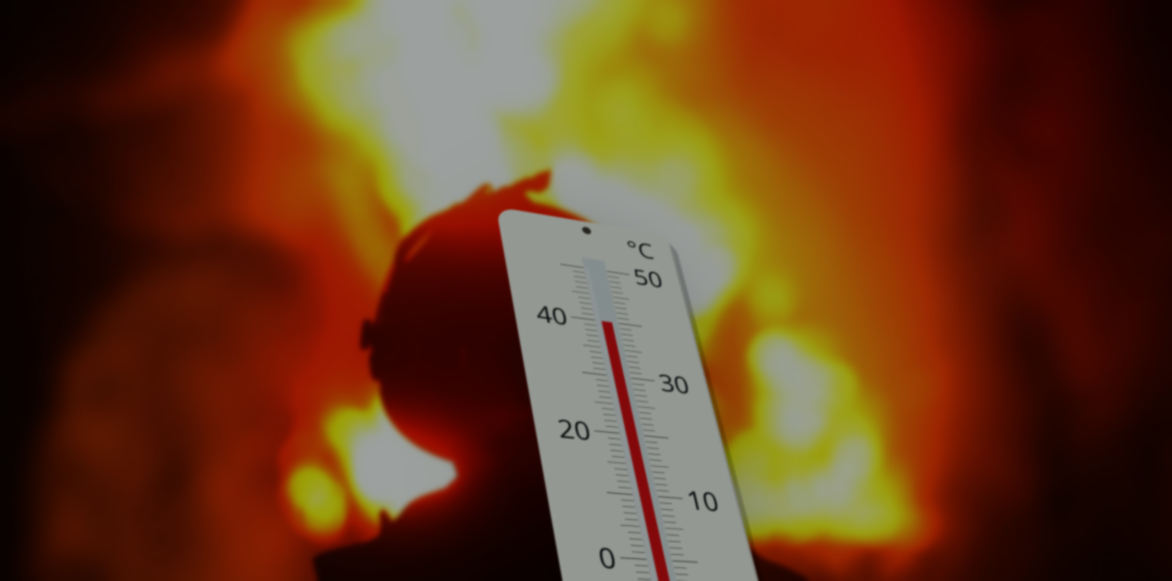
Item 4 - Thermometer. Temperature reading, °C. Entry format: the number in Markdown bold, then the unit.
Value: **40** °C
